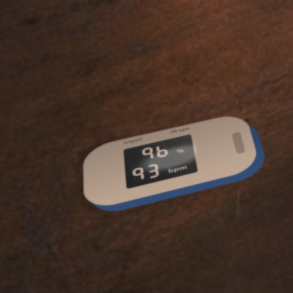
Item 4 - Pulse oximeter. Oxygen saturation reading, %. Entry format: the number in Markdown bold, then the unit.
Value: **96** %
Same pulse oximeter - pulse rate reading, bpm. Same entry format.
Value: **93** bpm
